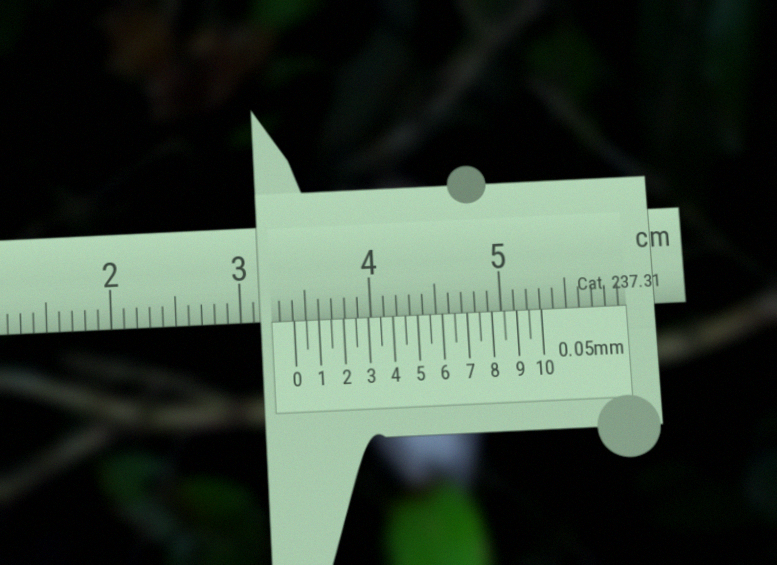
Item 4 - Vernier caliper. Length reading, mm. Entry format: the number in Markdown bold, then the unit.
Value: **34.1** mm
